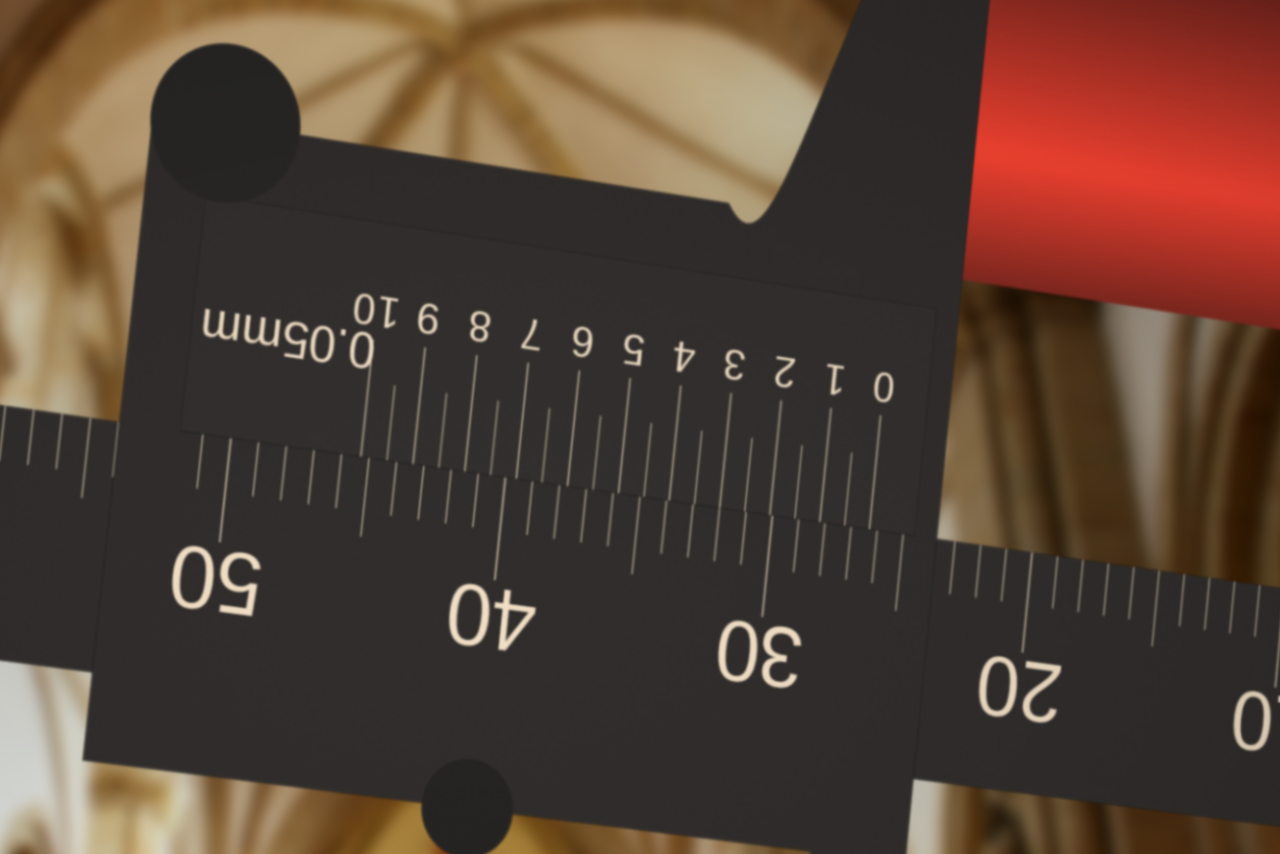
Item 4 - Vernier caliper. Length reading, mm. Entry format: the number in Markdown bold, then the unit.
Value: **26.3** mm
